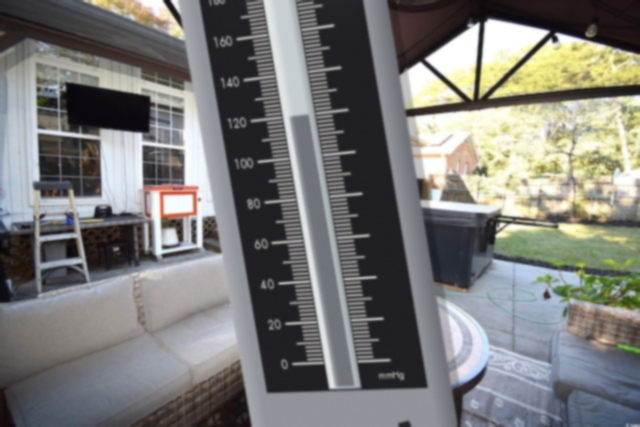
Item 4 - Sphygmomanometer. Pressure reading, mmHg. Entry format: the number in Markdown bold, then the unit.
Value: **120** mmHg
